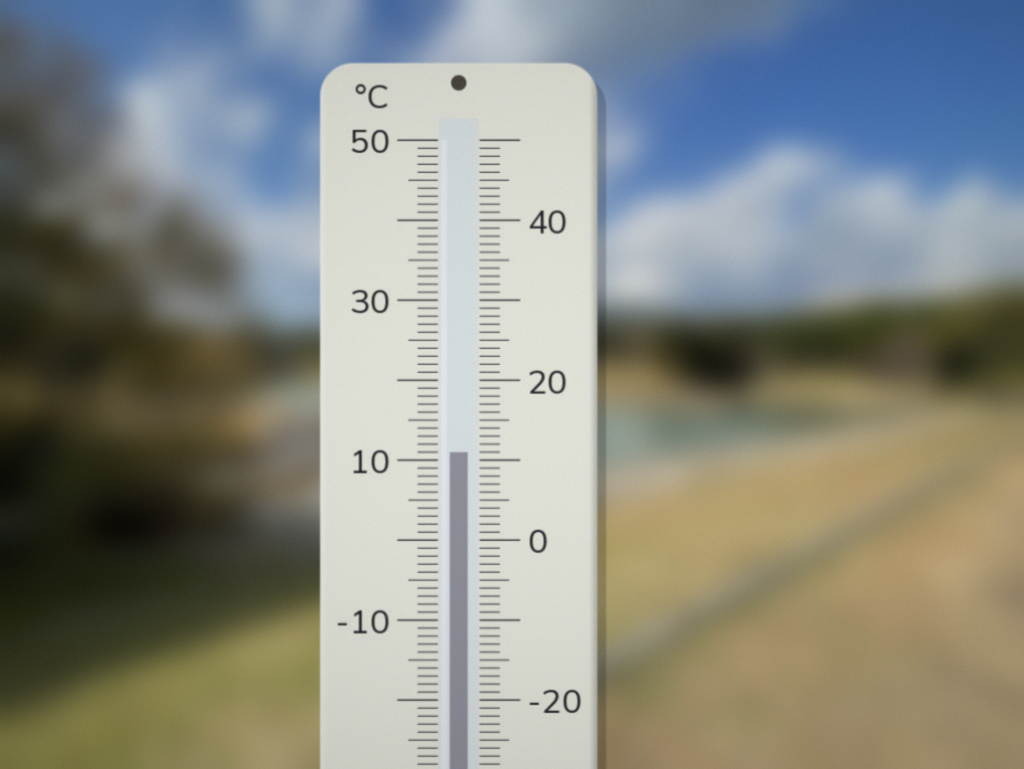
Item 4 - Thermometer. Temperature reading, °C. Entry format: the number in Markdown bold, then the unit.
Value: **11** °C
